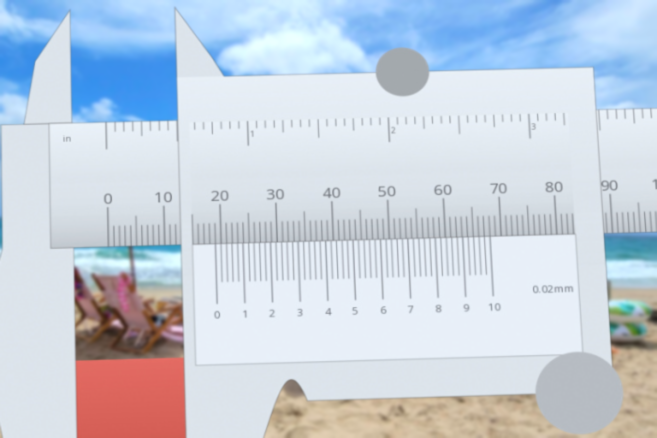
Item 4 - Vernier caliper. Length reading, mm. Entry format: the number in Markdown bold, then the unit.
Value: **19.0** mm
